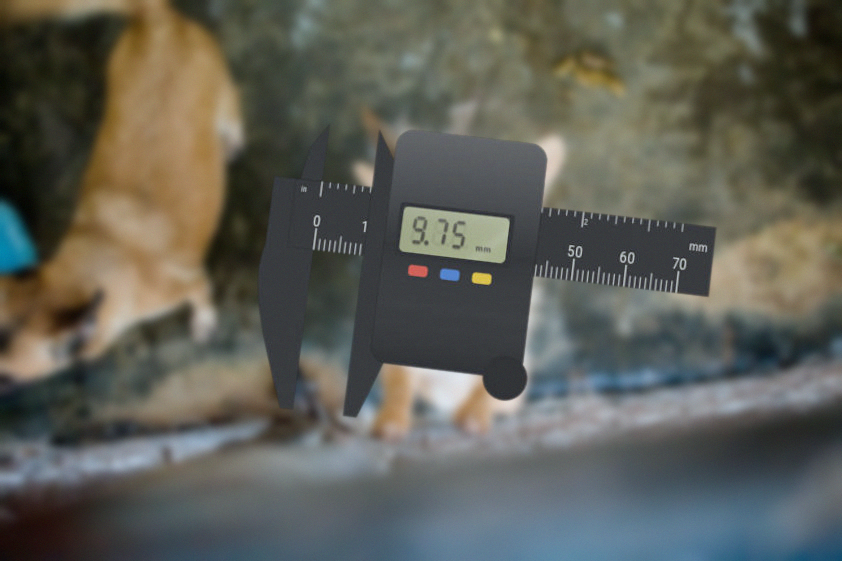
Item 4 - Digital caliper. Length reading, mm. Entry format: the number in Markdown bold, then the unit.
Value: **9.75** mm
